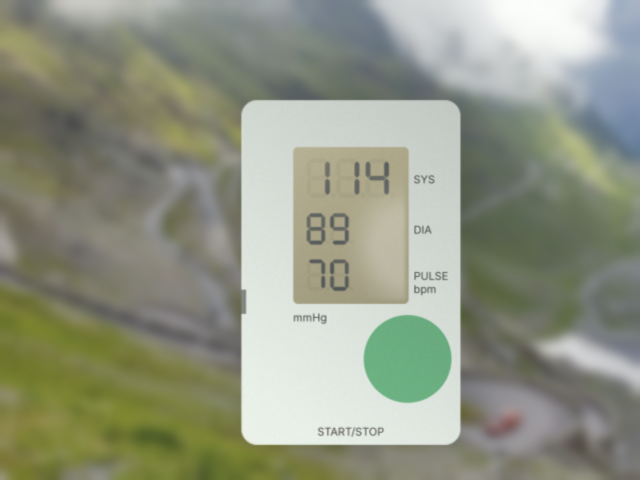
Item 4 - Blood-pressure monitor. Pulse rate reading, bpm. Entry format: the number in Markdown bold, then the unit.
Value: **70** bpm
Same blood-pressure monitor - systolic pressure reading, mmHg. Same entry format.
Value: **114** mmHg
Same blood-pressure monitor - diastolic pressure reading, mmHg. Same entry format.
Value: **89** mmHg
